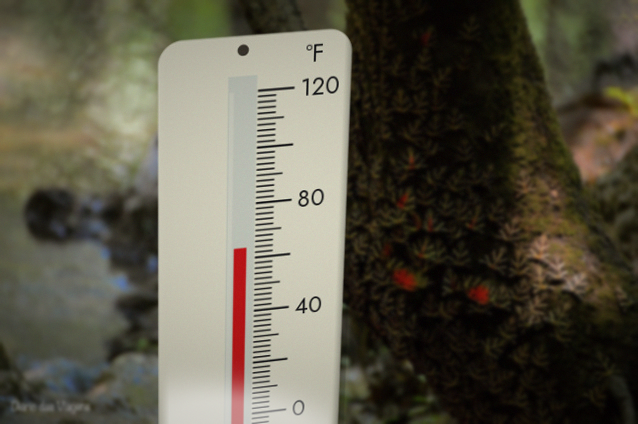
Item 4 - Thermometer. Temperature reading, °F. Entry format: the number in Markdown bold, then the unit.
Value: **64** °F
